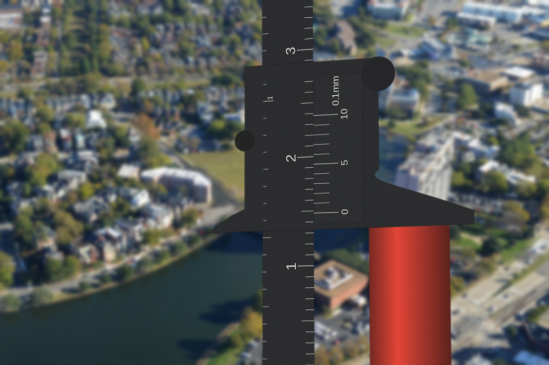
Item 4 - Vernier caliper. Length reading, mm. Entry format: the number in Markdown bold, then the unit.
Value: **14.8** mm
